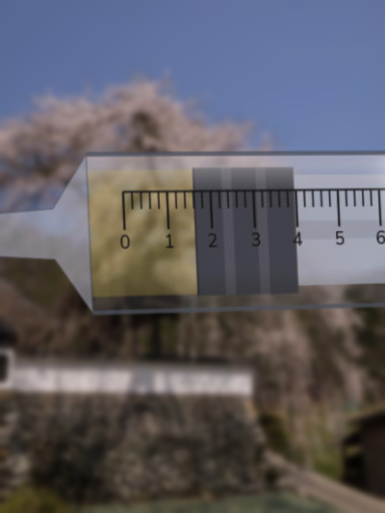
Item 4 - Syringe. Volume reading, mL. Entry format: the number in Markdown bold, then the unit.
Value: **1.6** mL
